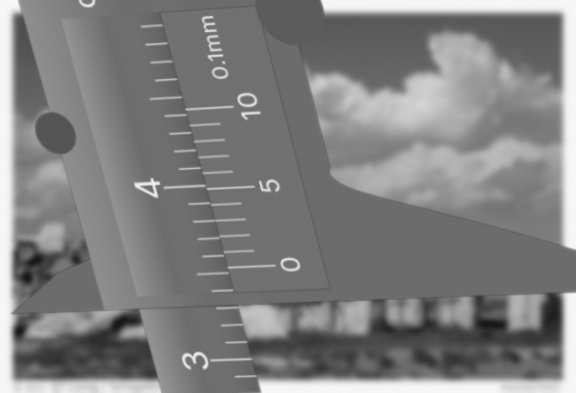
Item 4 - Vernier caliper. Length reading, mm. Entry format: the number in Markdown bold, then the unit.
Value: **35.3** mm
